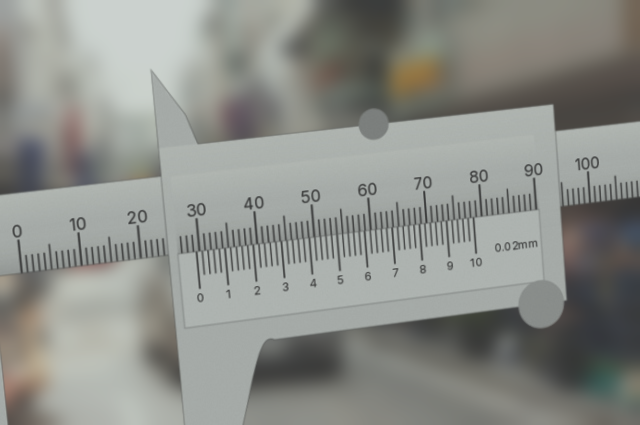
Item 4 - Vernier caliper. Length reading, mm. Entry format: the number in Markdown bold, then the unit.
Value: **29.5** mm
